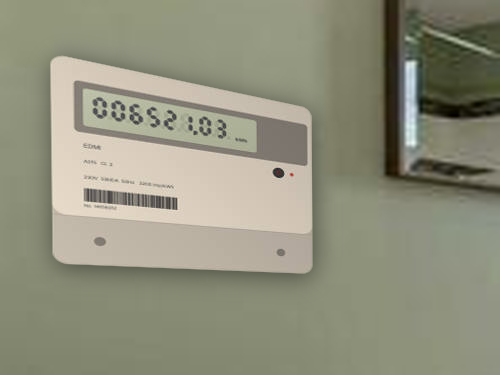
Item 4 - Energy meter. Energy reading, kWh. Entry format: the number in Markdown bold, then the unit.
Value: **6521.03** kWh
